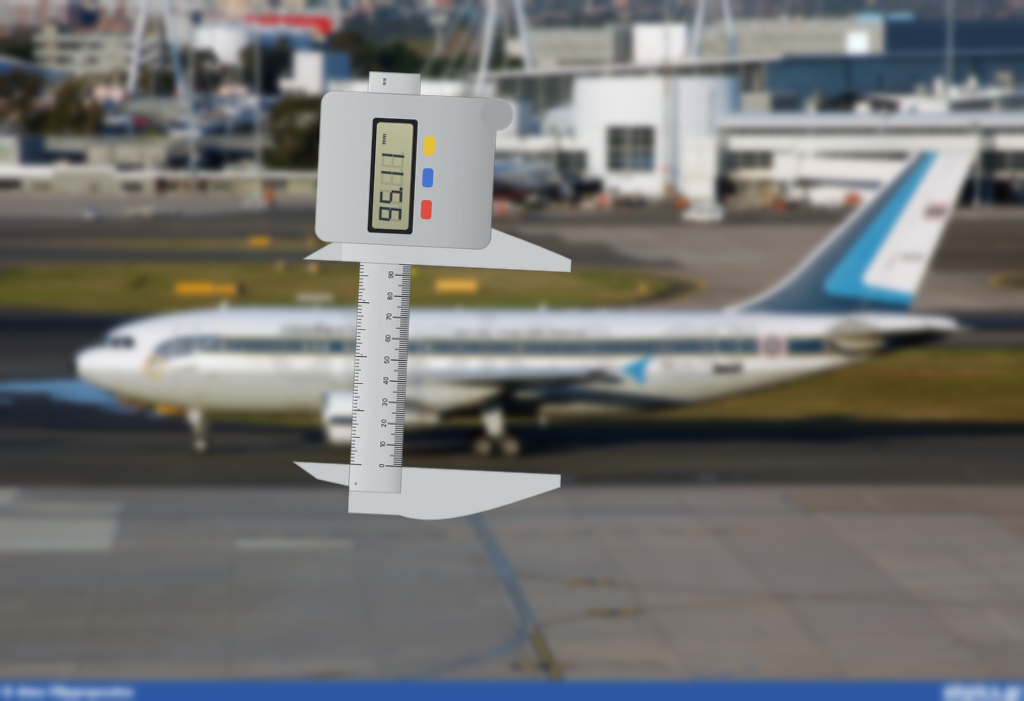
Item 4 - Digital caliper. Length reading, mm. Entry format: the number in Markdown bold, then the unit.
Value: **95.11** mm
